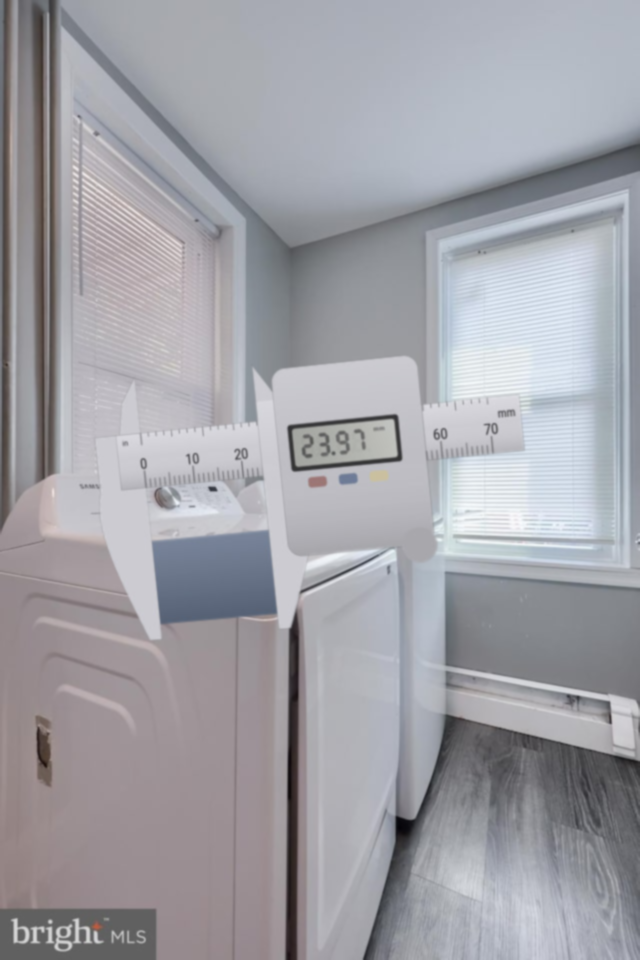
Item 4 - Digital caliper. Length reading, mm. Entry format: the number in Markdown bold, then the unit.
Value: **23.97** mm
